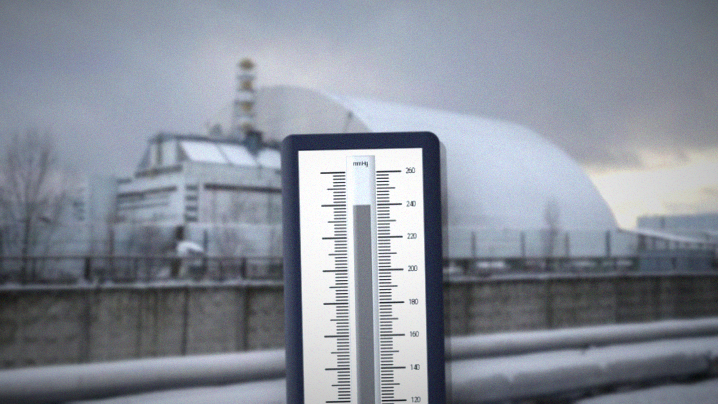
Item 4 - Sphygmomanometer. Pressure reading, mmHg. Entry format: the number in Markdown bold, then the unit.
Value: **240** mmHg
